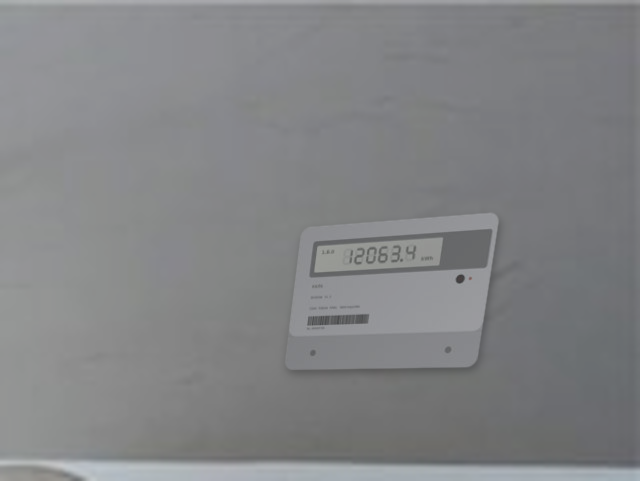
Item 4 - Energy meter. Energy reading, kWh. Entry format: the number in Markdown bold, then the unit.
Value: **12063.4** kWh
